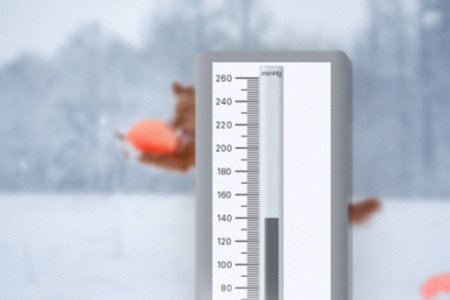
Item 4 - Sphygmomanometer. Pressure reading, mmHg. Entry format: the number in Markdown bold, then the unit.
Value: **140** mmHg
